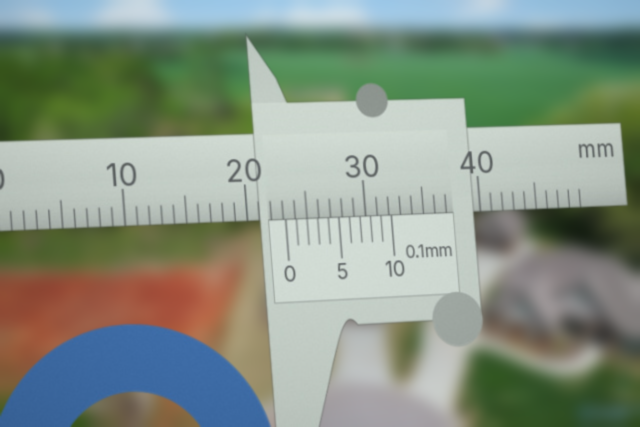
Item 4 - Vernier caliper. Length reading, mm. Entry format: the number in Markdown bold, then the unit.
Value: **23.2** mm
